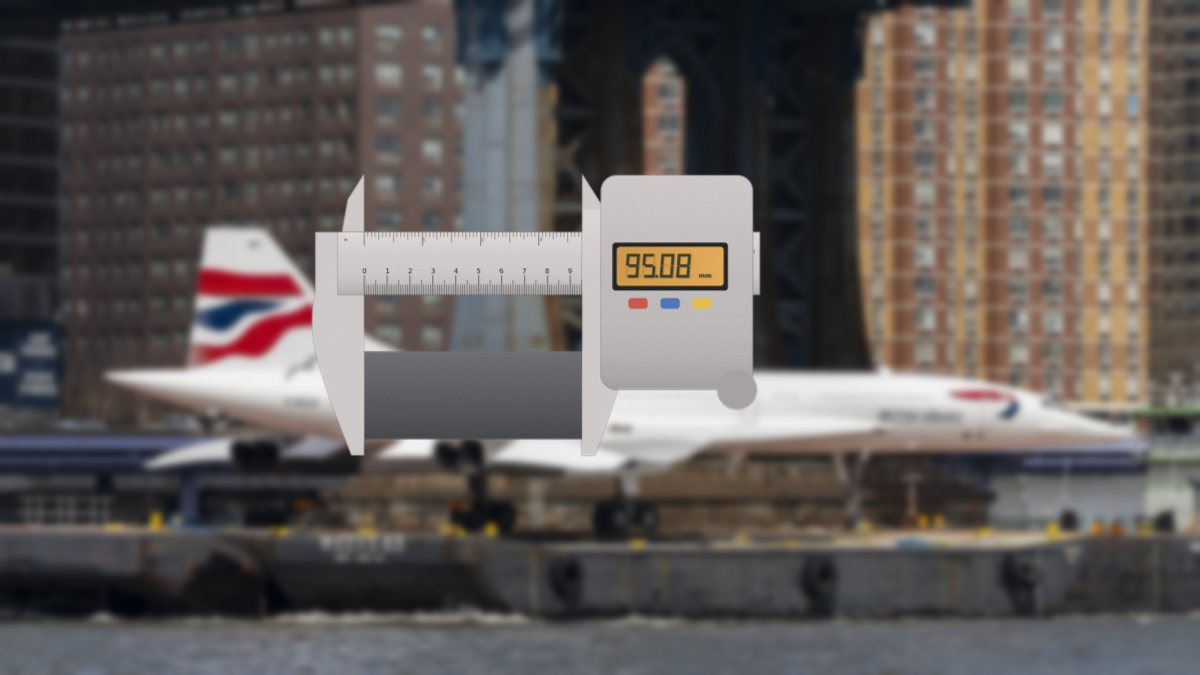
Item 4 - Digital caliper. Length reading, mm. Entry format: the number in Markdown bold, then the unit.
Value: **95.08** mm
